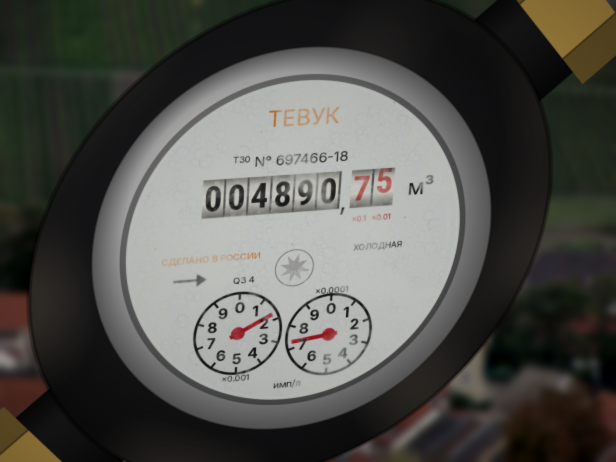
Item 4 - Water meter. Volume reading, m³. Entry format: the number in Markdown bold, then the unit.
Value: **4890.7517** m³
